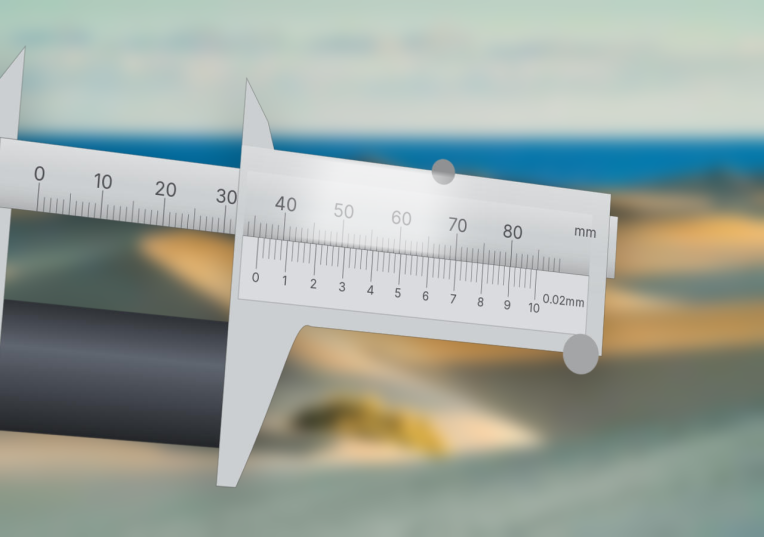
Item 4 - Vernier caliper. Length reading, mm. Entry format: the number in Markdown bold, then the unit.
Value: **35.8** mm
